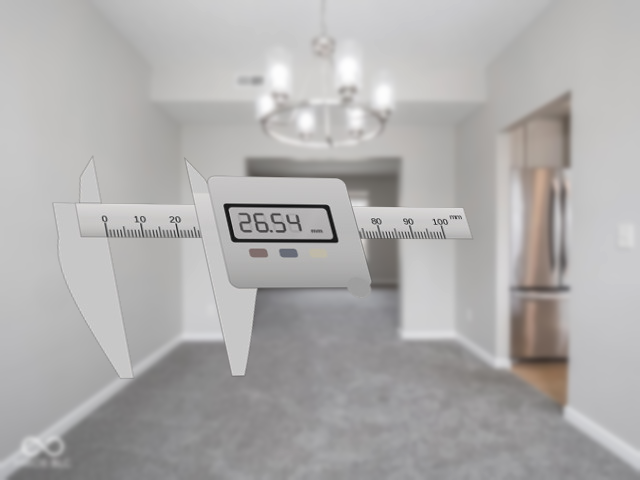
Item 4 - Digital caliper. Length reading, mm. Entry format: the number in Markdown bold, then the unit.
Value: **26.54** mm
